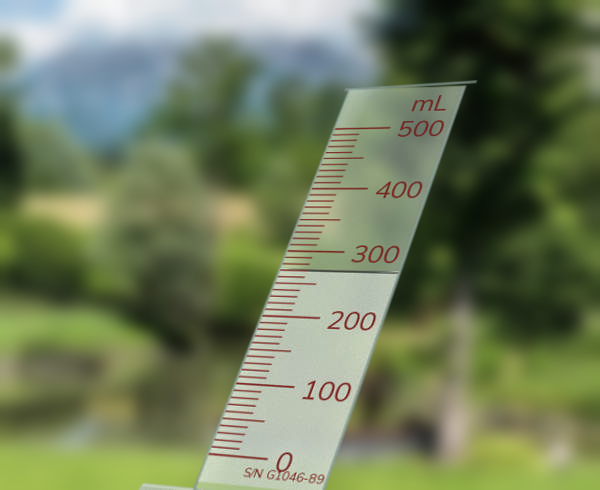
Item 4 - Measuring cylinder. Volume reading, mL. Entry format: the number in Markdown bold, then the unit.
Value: **270** mL
